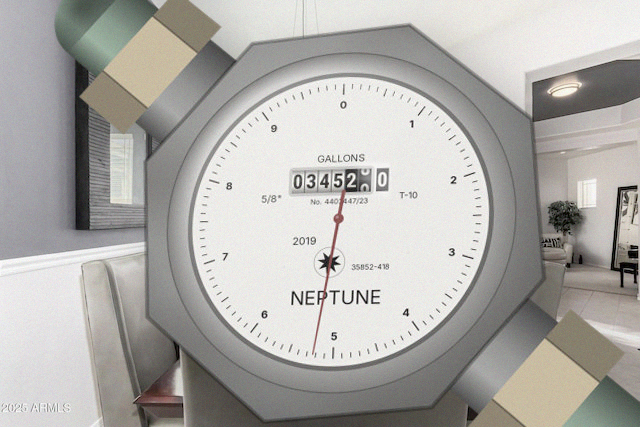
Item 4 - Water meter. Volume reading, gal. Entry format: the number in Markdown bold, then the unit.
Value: **345285.2** gal
